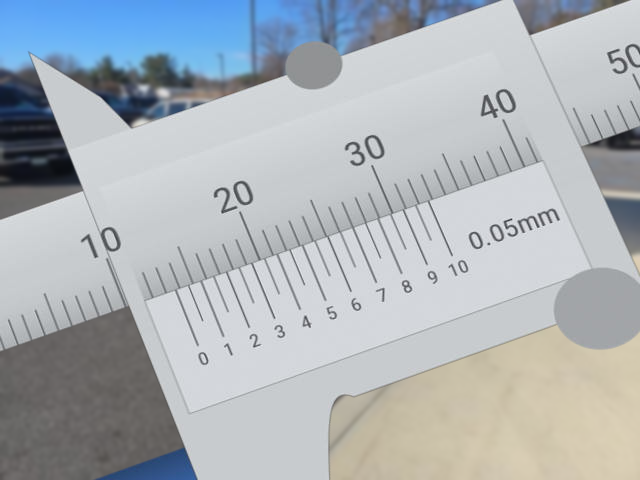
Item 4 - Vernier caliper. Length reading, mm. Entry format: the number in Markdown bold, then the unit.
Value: **13.7** mm
